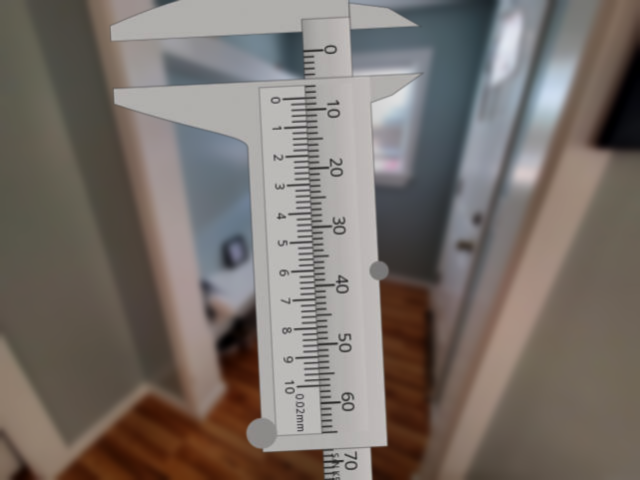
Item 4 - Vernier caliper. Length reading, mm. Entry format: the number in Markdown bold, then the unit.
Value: **8.0** mm
